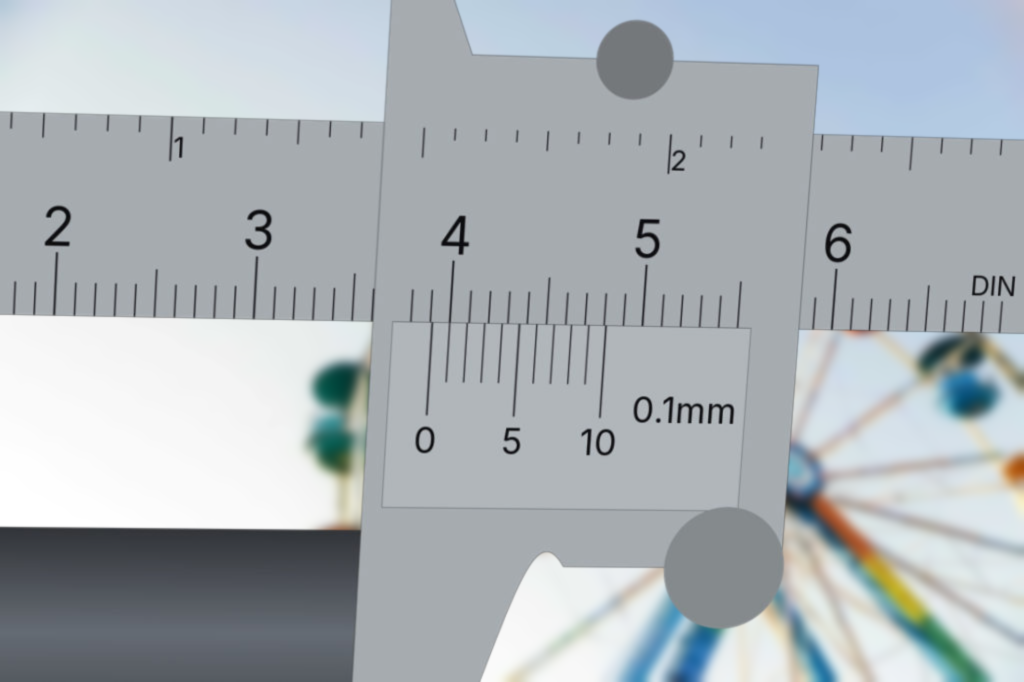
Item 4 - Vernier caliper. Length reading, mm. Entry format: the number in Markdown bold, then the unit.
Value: **39.1** mm
